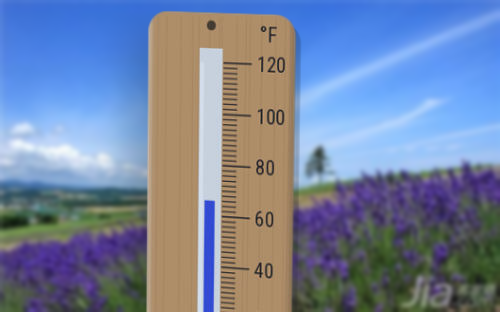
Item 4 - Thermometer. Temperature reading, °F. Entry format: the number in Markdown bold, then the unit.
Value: **66** °F
